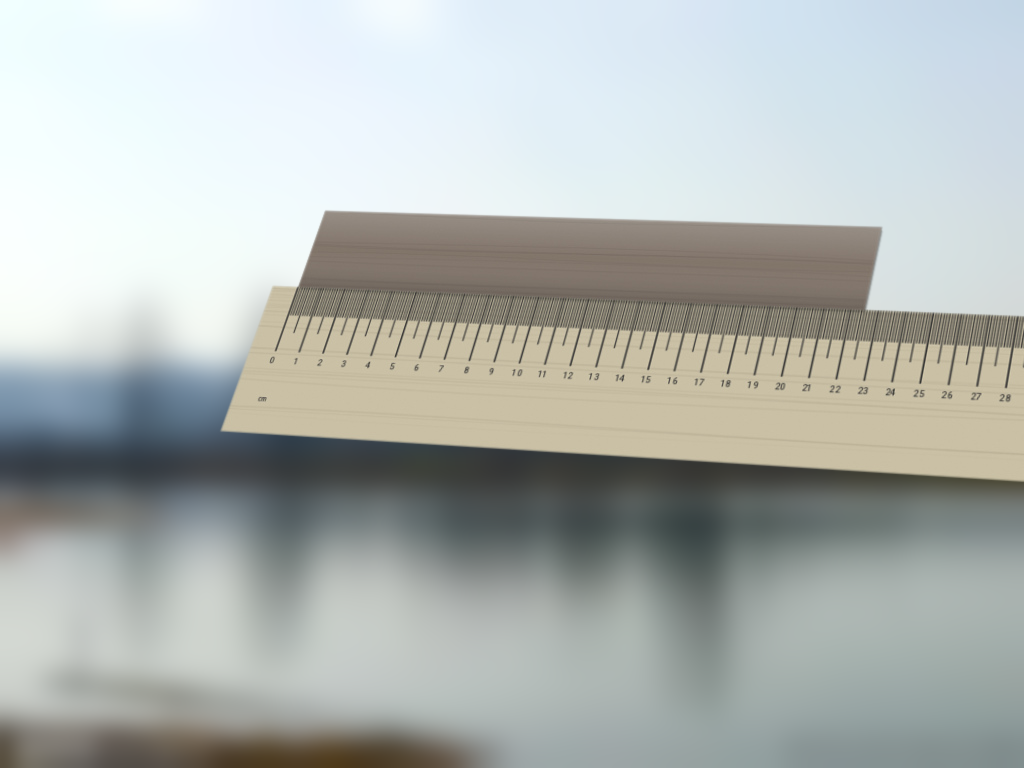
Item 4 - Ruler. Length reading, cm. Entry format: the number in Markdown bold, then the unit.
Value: **22.5** cm
